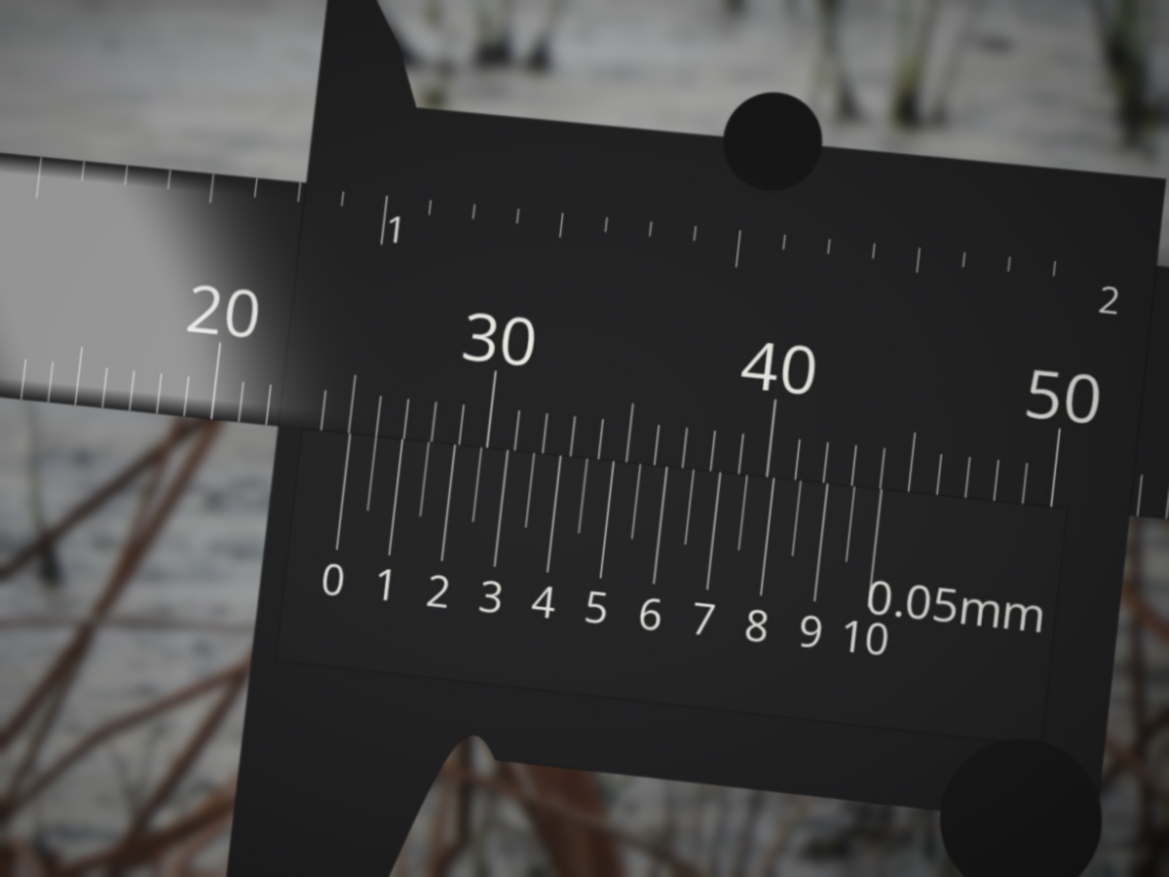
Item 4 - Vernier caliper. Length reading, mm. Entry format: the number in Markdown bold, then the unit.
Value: **25.05** mm
